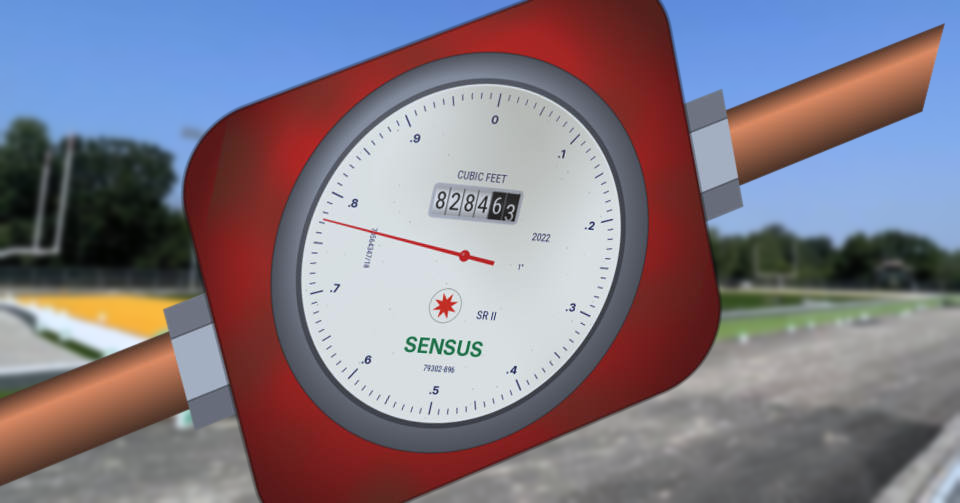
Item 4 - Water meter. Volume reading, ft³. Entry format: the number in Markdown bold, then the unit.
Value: **828462.77** ft³
